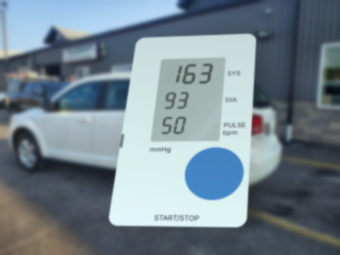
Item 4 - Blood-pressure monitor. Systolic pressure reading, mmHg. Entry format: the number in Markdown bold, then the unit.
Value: **163** mmHg
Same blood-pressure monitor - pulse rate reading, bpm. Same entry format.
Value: **50** bpm
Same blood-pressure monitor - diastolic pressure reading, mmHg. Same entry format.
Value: **93** mmHg
